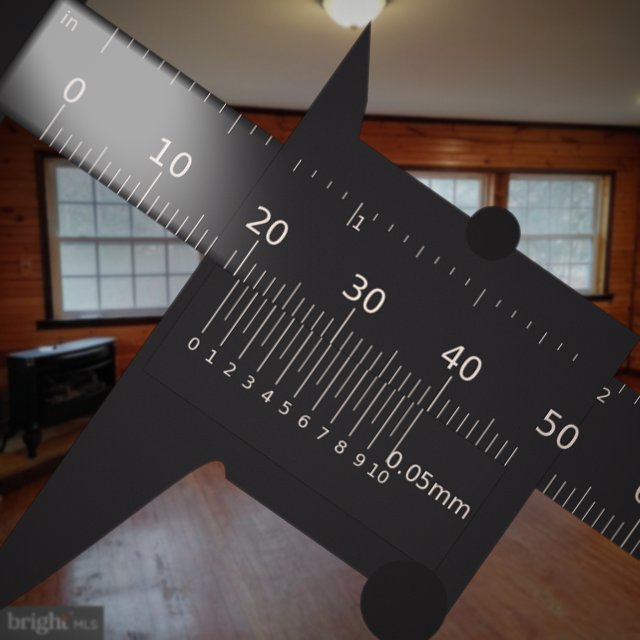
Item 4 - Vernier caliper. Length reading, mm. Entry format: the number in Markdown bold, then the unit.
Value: **20.6** mm
